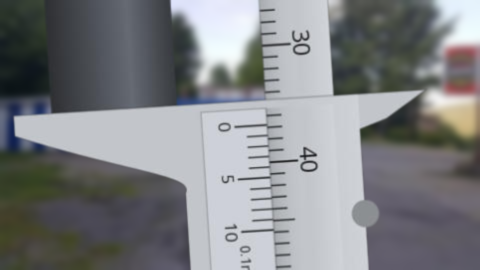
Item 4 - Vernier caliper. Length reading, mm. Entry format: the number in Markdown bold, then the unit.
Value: **36.8** mm
